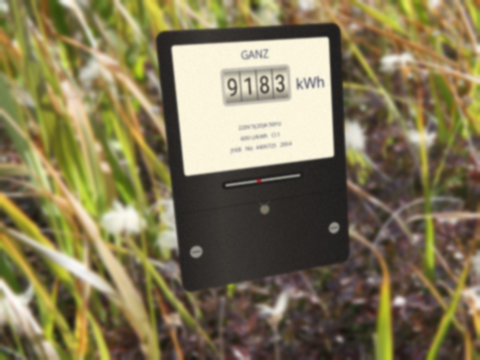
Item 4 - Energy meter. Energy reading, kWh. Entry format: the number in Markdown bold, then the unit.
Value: **9183** kWh
